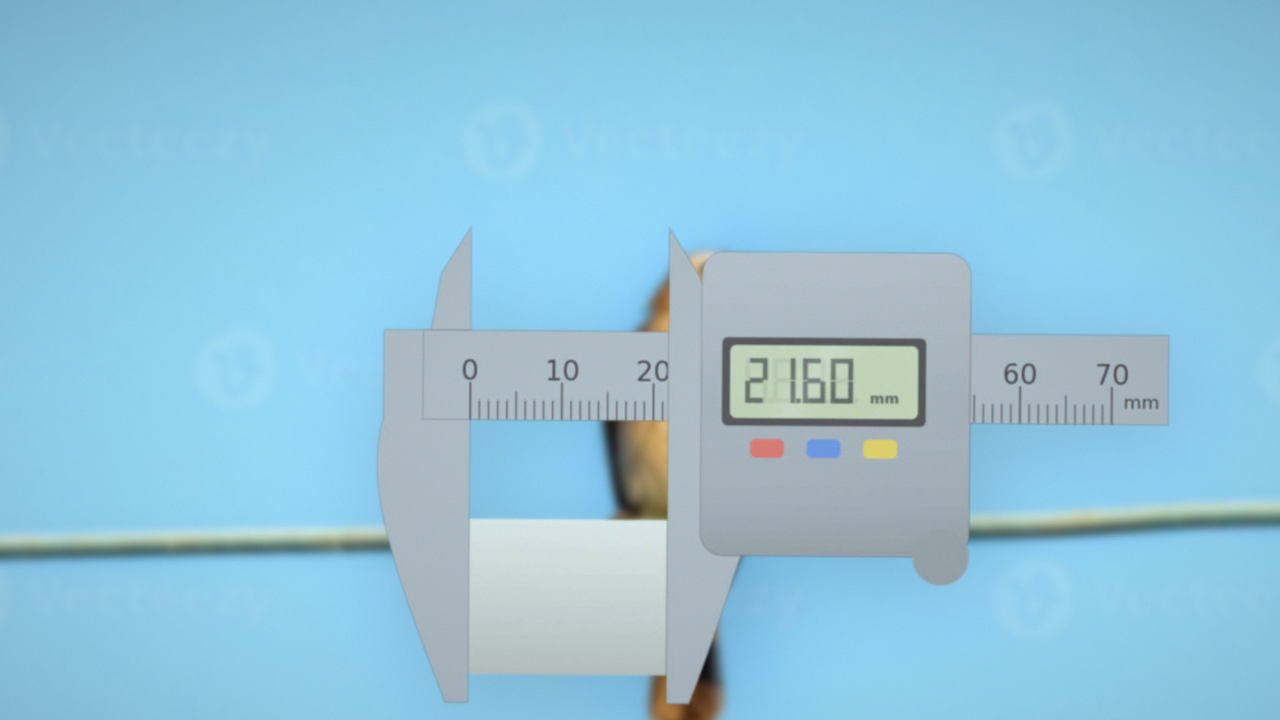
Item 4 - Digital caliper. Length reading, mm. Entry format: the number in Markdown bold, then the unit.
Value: **21.60** mm
